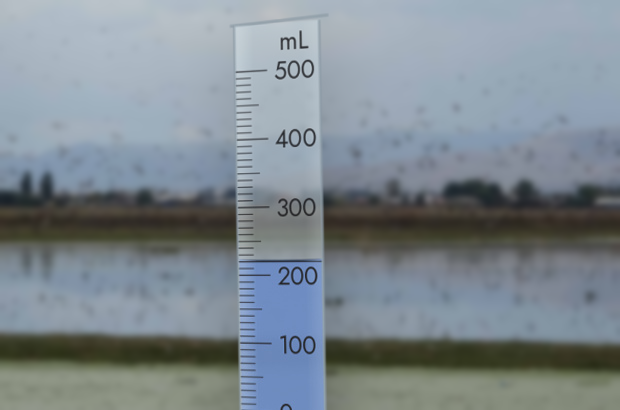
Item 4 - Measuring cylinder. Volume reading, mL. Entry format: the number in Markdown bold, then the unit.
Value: **220** mL
